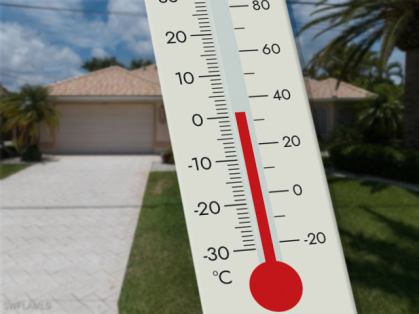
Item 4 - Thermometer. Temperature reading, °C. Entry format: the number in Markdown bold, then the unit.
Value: **1** °C
